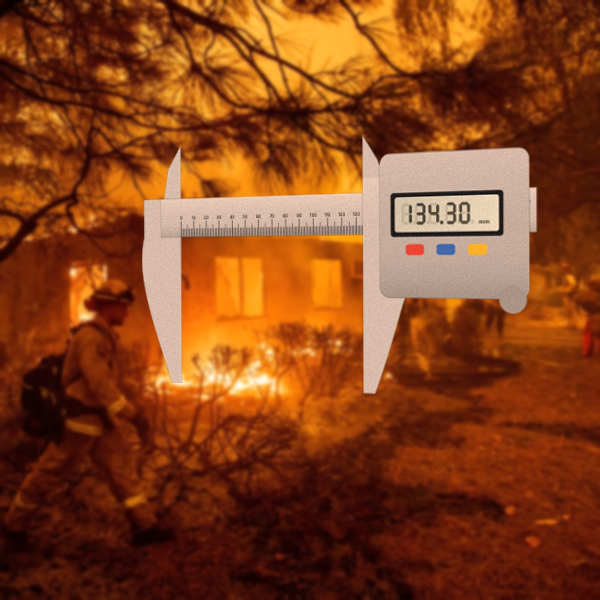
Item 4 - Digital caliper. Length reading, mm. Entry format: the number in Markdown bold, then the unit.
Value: **134.30** mm
